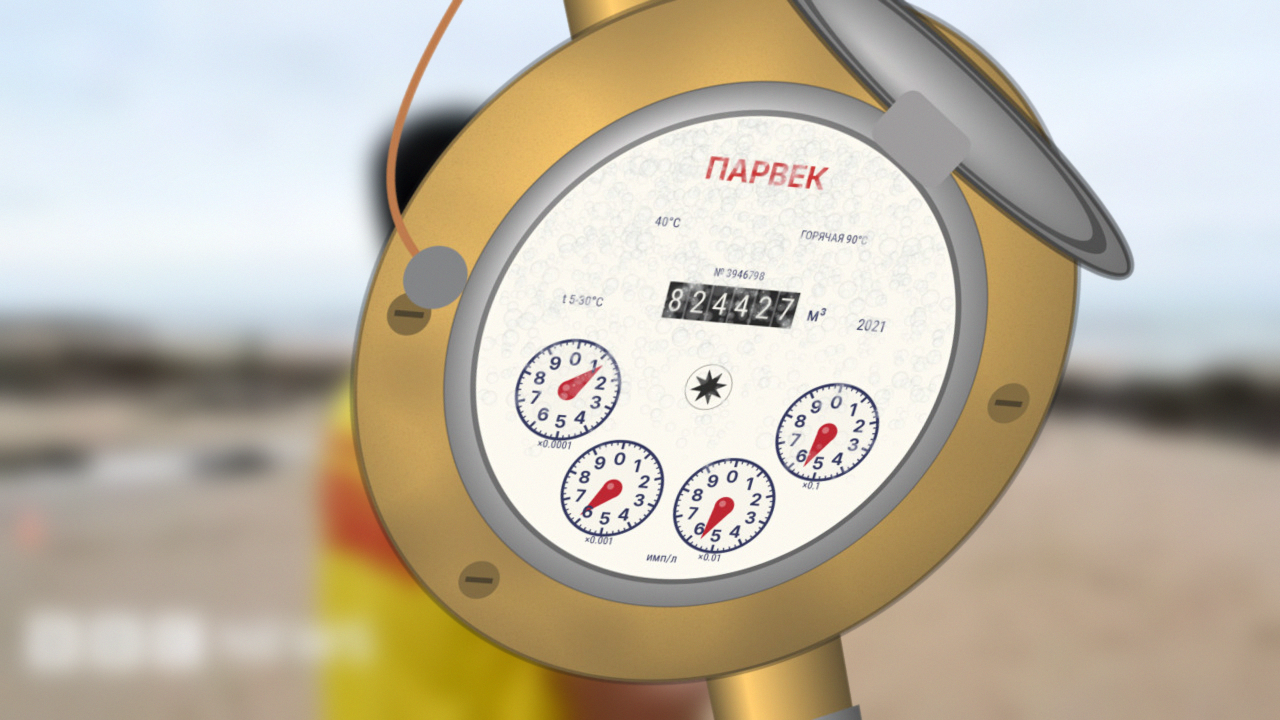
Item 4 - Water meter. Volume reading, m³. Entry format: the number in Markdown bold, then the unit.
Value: **824427.5561** m³
